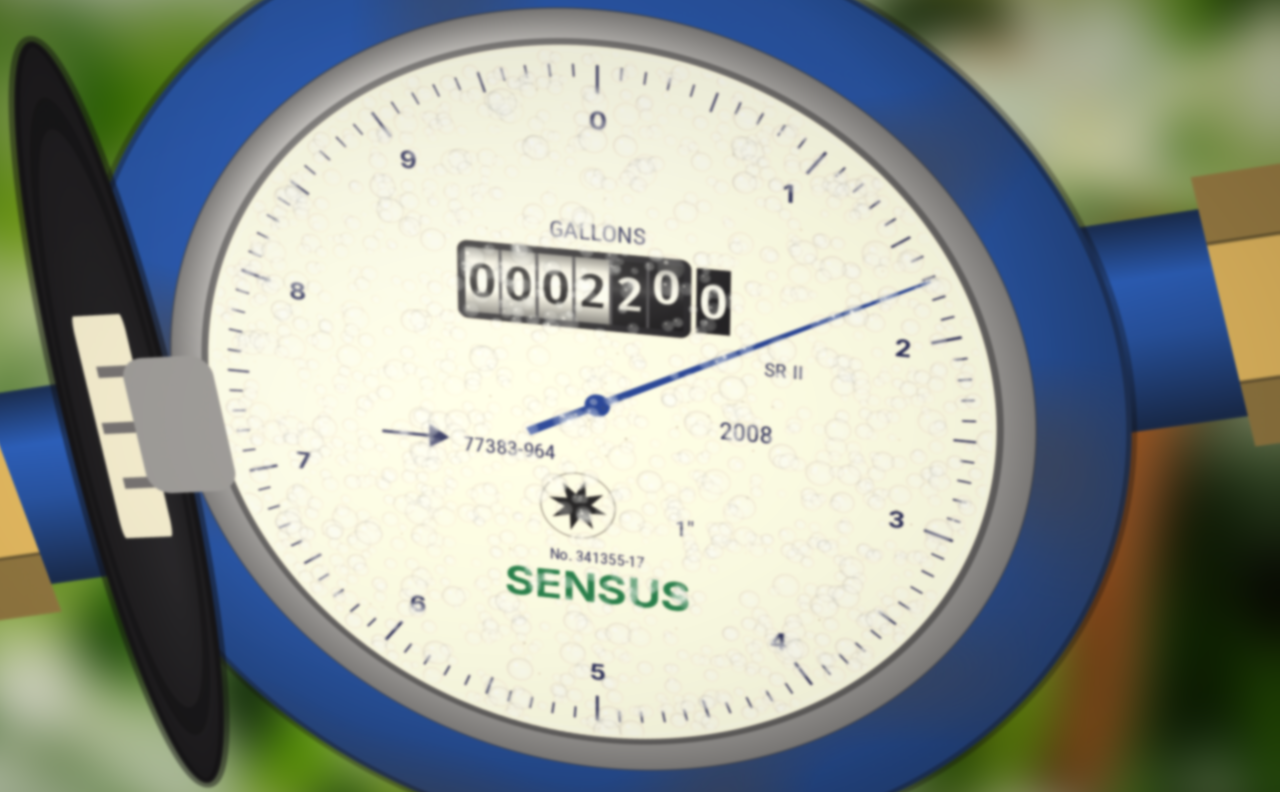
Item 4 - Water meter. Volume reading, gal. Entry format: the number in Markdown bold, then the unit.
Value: **2201.7** gal
